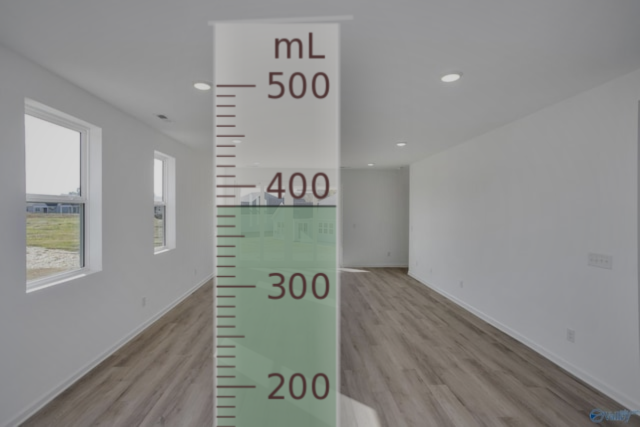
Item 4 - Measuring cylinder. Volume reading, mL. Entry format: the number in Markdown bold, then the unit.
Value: **380** mL
